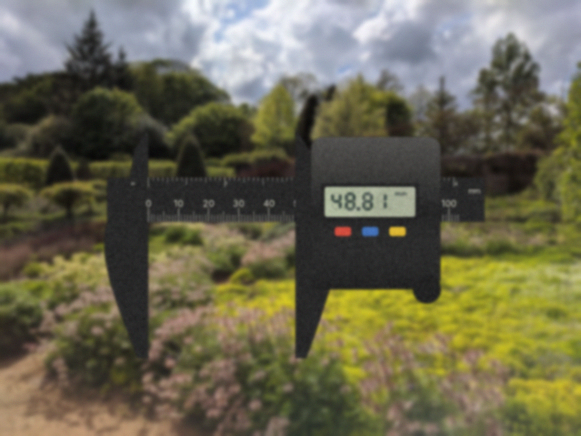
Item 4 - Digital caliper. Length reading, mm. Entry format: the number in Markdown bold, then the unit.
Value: **48.81** mm
